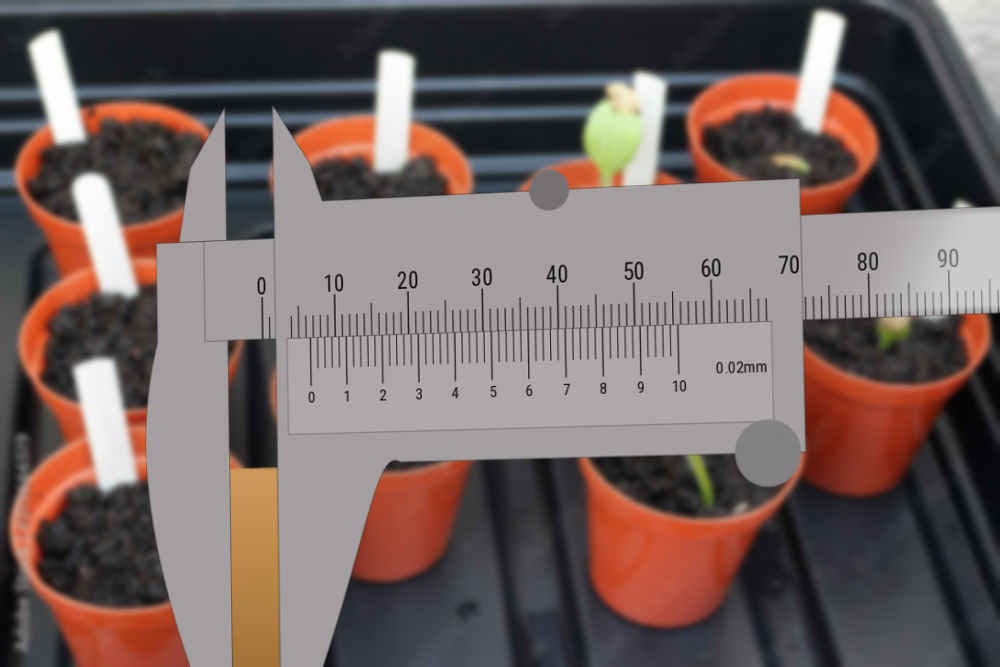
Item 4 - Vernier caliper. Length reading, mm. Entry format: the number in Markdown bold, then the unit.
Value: **6.6** mm
